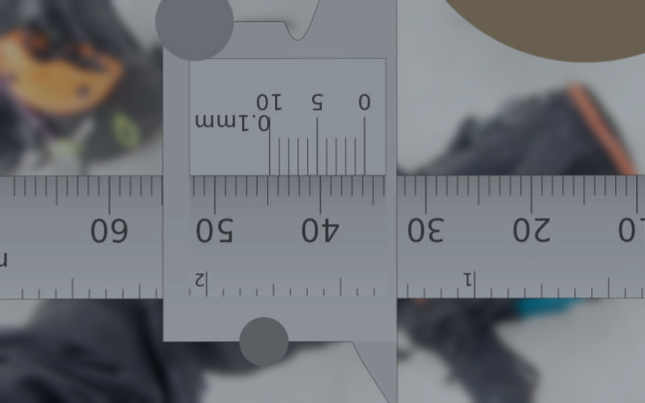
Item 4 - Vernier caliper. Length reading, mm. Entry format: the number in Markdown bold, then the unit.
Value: **35.8** mm
